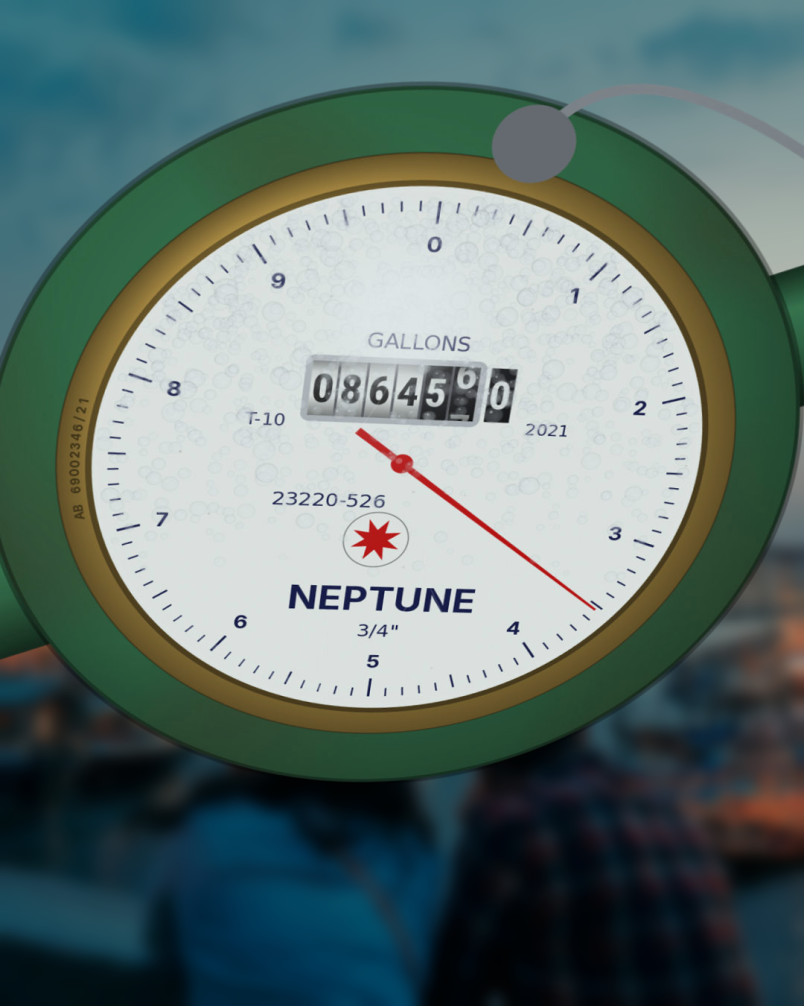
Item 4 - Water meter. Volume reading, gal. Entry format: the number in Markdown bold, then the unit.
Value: **864563.5** gal
